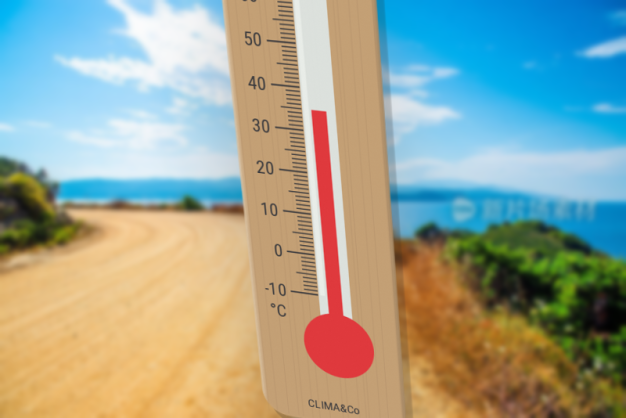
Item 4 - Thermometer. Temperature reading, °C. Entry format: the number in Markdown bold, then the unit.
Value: **35** °C
